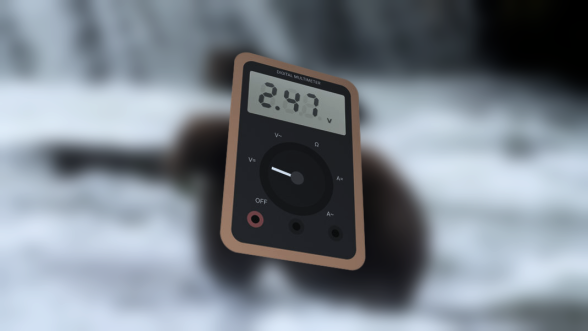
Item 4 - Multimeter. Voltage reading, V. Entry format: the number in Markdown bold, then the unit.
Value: **2.47** V
